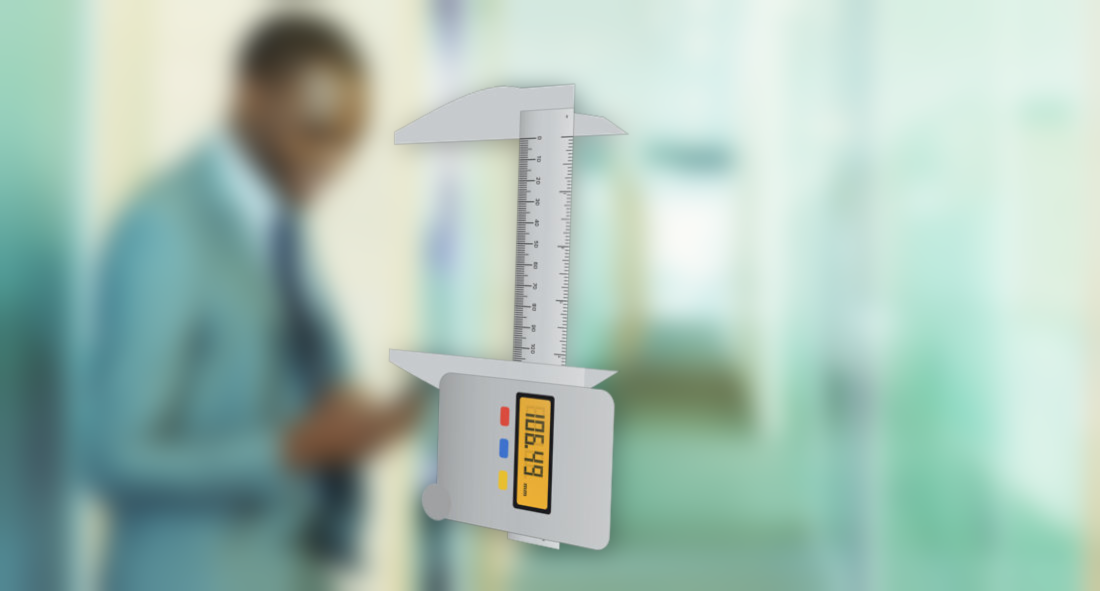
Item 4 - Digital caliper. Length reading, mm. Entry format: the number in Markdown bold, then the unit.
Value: **106.49** mm
